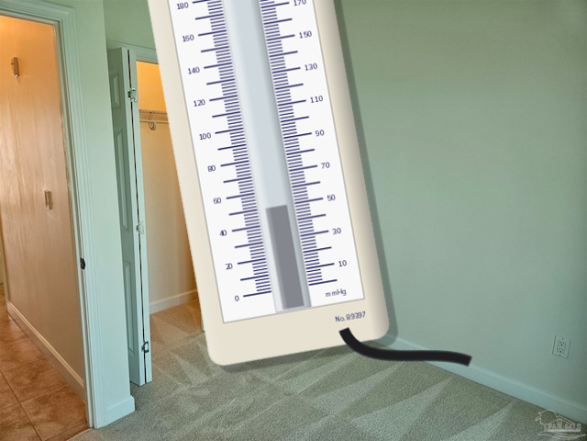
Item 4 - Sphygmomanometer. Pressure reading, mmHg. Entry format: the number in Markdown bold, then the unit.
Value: **50** mmHg
